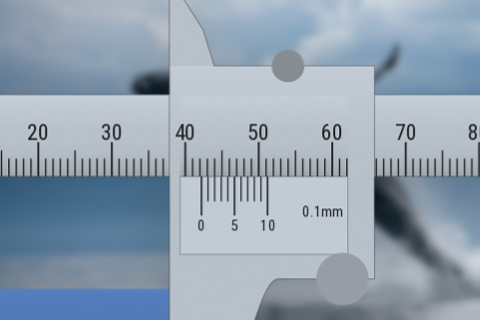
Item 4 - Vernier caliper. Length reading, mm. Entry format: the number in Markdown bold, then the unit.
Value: **42.2** mm
